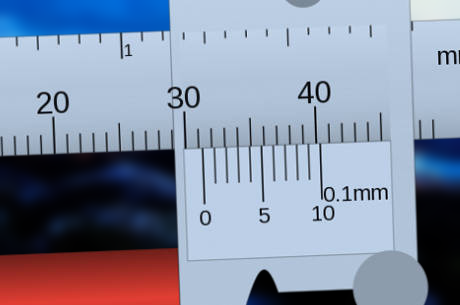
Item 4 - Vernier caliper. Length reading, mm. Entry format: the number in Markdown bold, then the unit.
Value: **31.3** mm
